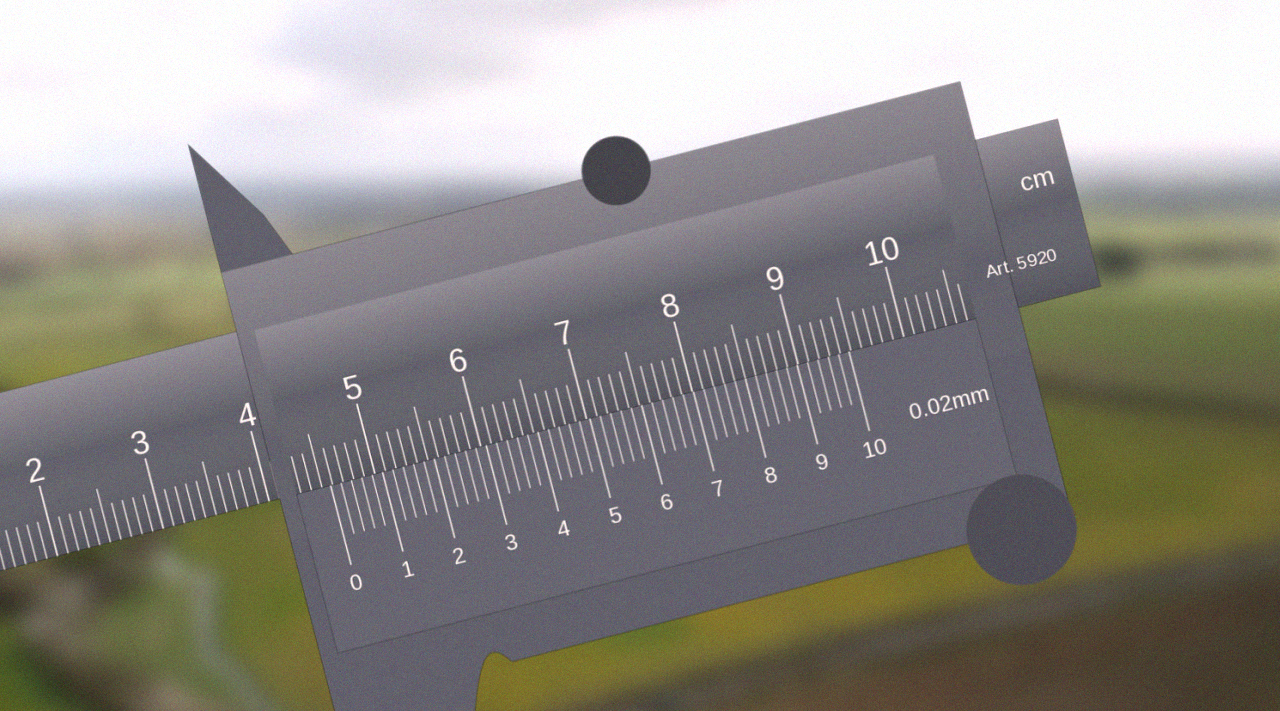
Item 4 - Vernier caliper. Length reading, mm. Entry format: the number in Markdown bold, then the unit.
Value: **45.8** mm
